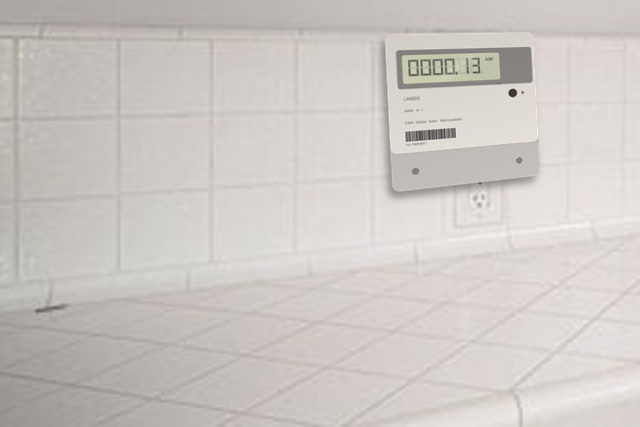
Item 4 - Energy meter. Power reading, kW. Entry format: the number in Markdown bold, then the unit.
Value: **0.13** kW
